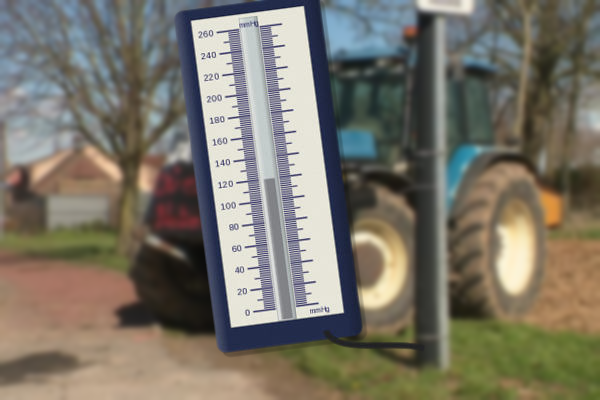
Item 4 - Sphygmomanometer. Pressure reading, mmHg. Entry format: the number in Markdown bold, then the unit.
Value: **120** mmHg
